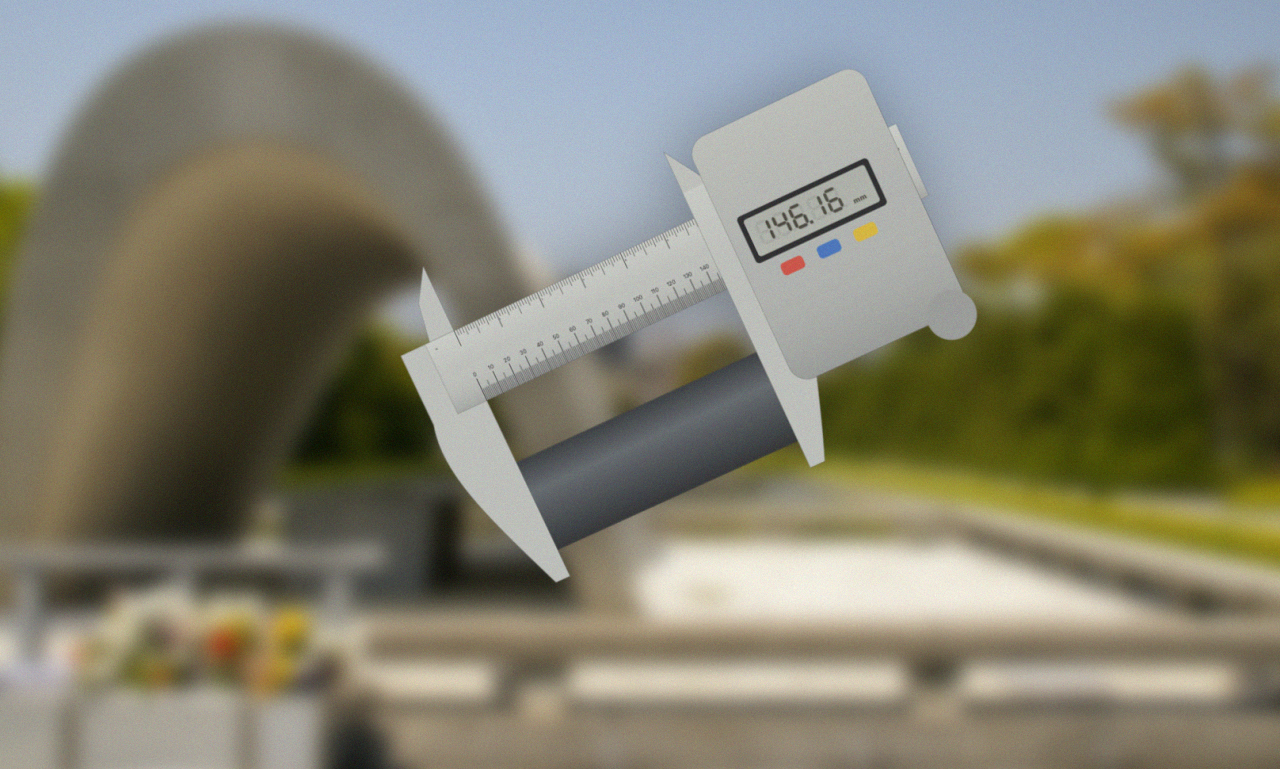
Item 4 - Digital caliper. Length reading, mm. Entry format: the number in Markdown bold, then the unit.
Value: **146.16** mm
